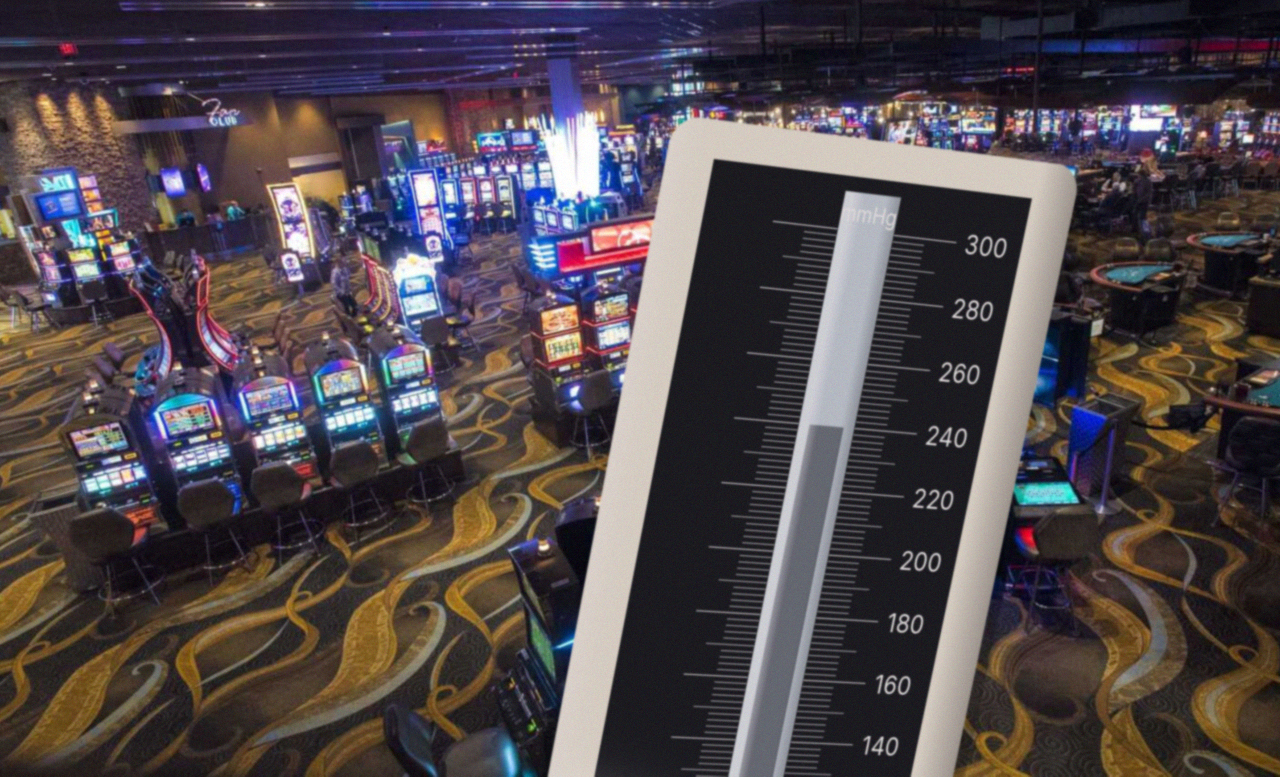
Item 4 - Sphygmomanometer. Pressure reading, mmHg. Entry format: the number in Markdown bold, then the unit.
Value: **240** mmHg
